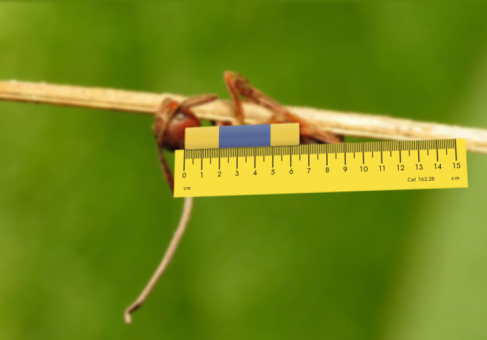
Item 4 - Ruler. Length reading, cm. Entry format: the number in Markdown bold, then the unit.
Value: **6.5** cm
